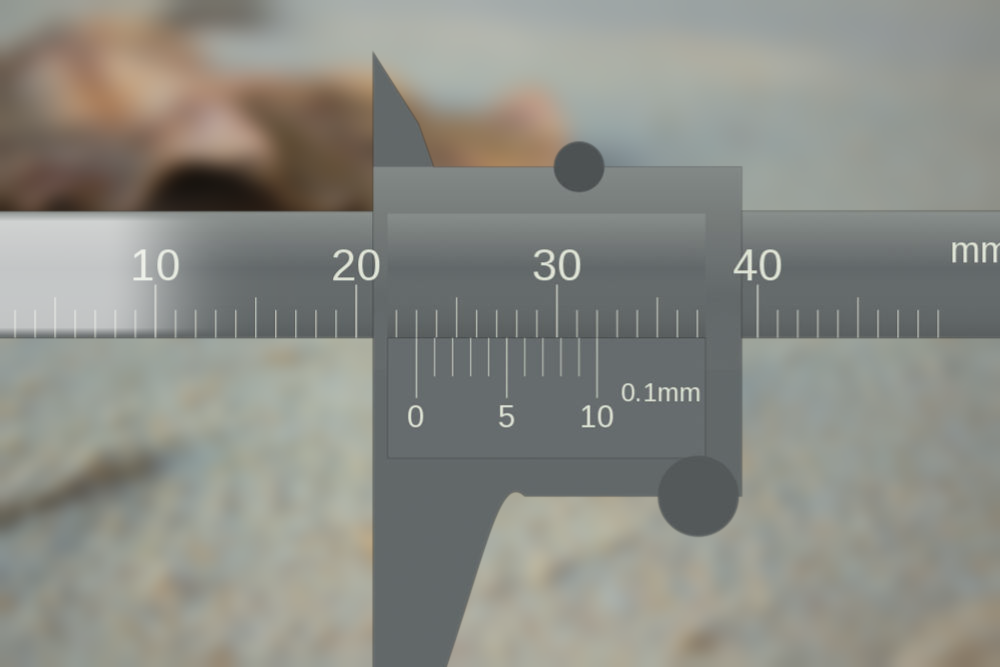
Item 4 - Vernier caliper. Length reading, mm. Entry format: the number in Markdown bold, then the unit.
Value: **23.0** mm
